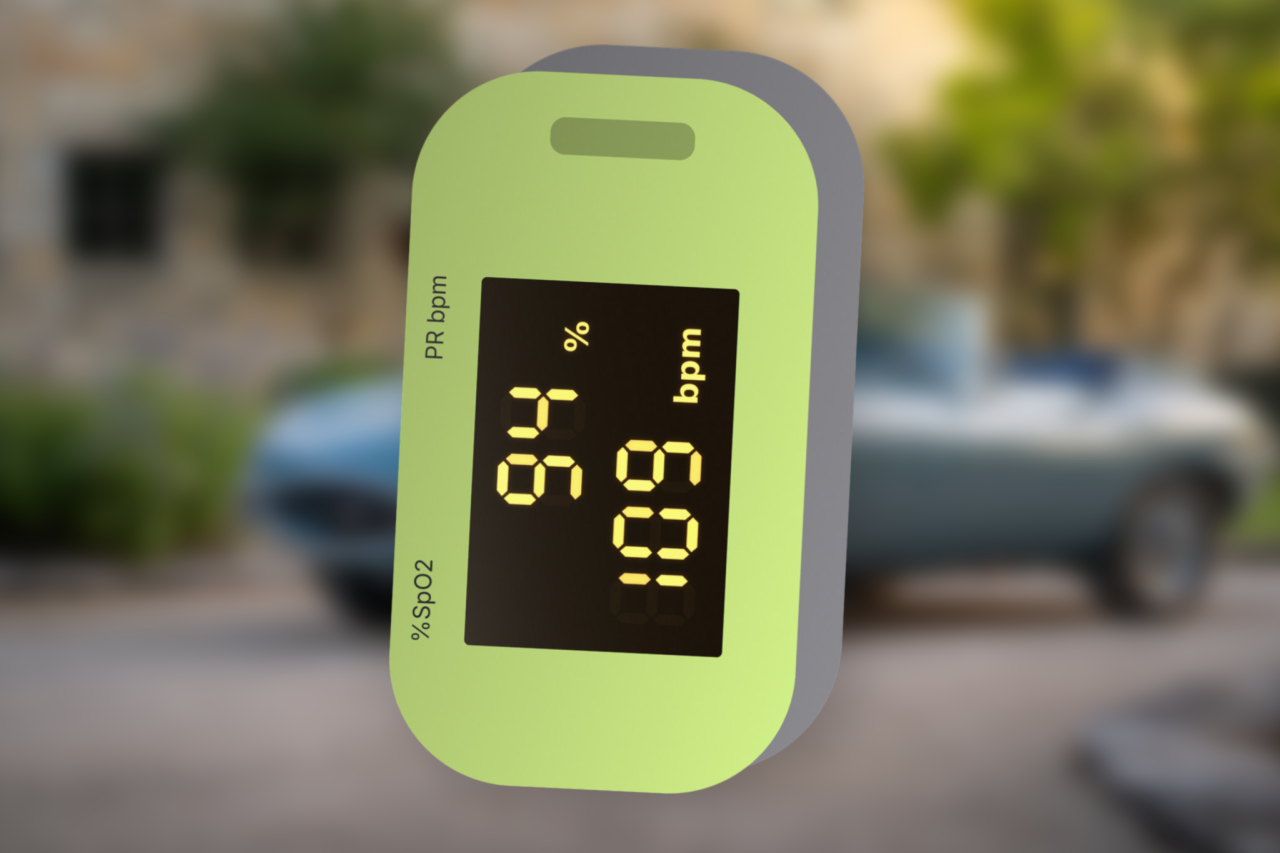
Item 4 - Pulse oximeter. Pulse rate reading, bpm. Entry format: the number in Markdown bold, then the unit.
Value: **109** bpm
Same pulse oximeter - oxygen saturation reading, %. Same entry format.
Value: **94** %
